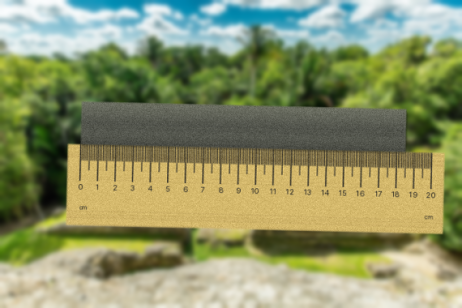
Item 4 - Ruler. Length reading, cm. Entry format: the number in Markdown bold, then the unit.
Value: **18.5** cm
